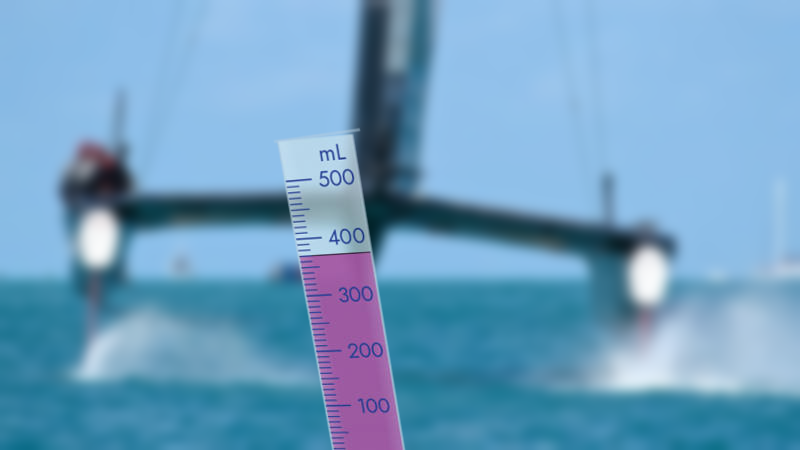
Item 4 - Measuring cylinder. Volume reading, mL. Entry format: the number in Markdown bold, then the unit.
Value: **370** mL
